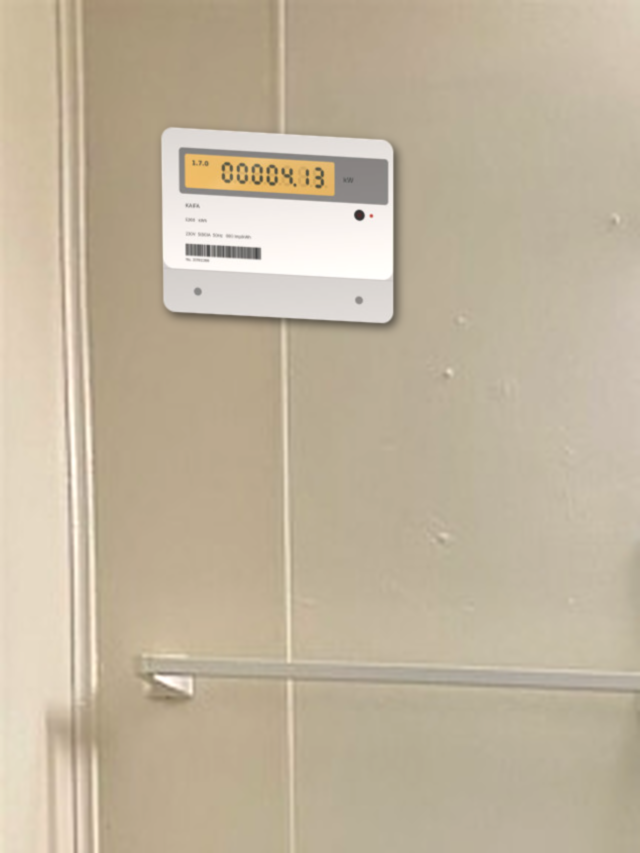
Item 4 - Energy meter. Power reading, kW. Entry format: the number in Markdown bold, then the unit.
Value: **4.13** kW
